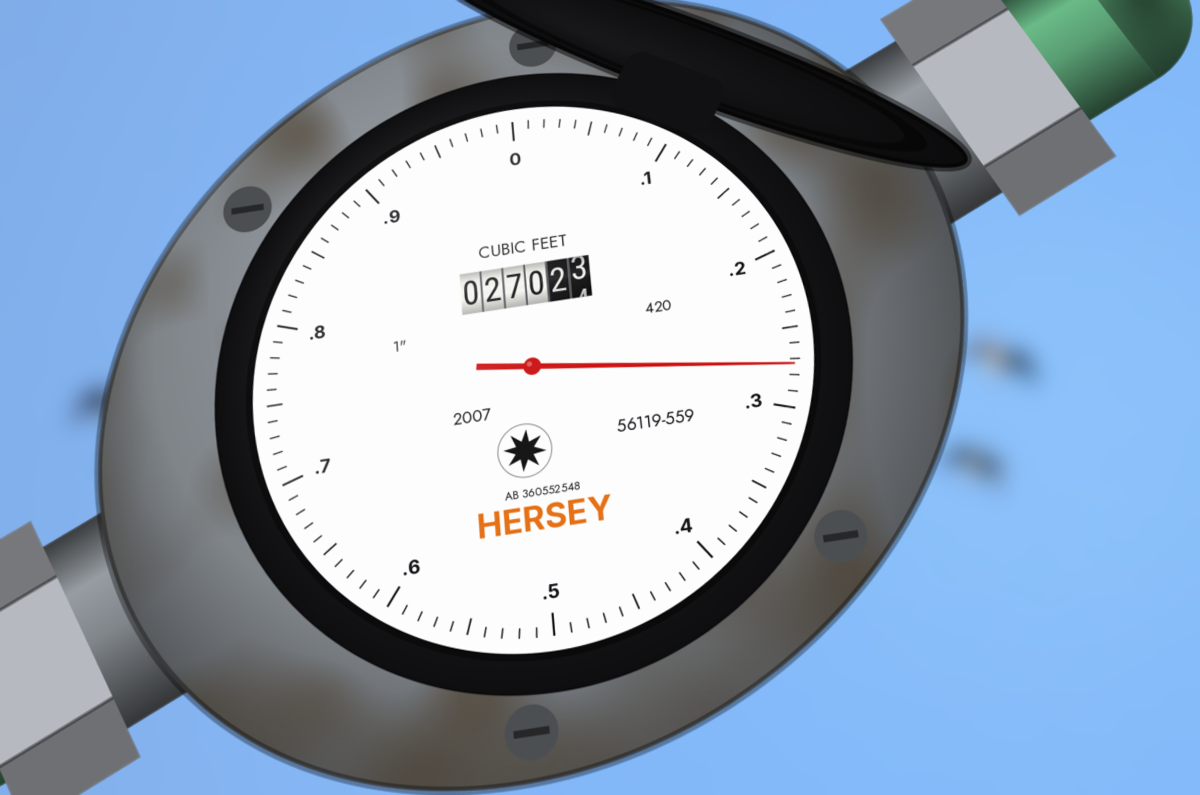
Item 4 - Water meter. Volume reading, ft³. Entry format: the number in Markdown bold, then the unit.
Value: **27023.27** ft³
